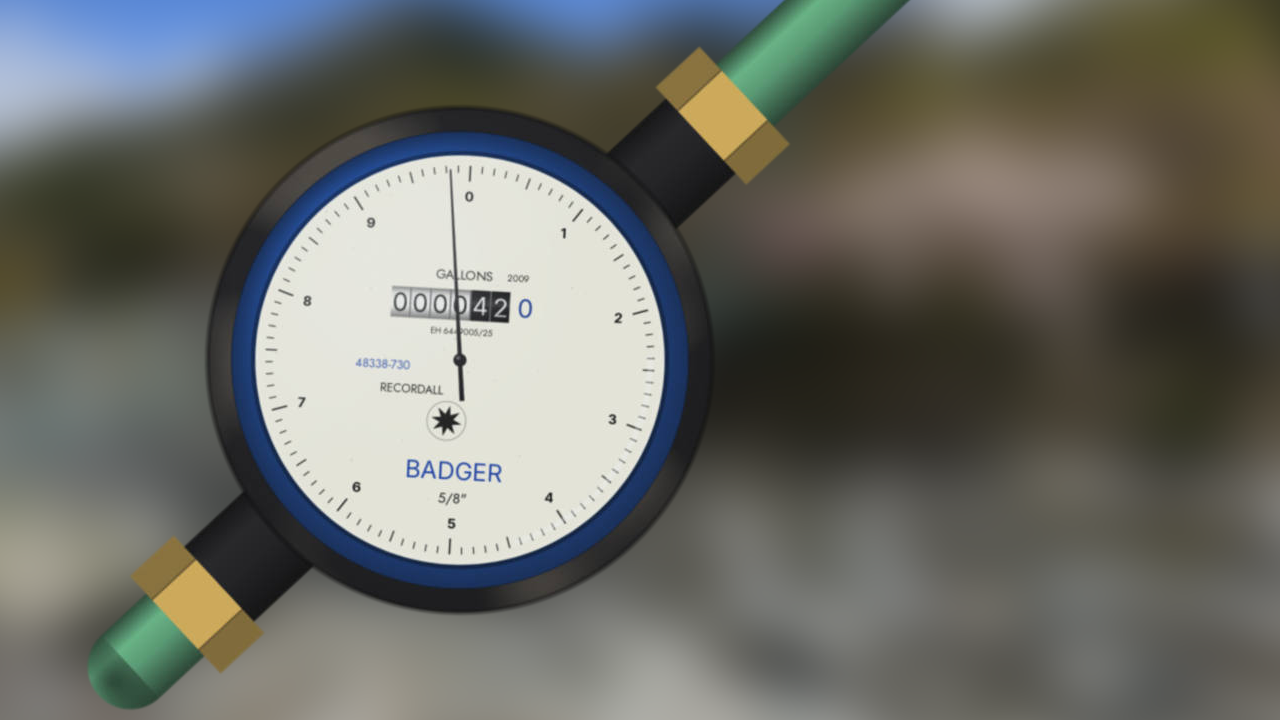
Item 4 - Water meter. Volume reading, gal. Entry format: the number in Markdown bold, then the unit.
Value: **419.8** gal
